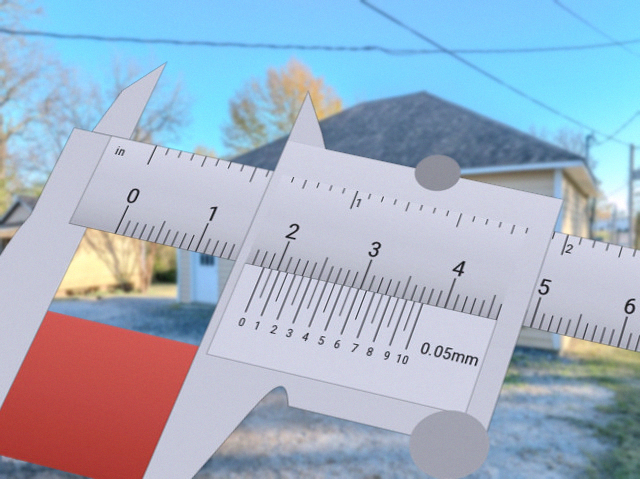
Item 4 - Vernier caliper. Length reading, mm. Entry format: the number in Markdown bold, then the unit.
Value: **18.4** mm
